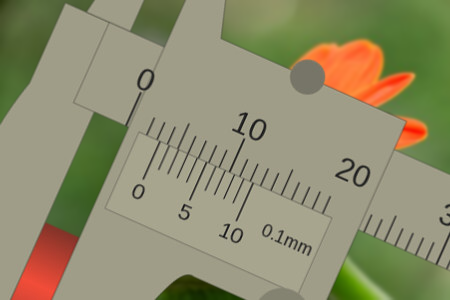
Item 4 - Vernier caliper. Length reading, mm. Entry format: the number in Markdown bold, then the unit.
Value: **3.3** mm
